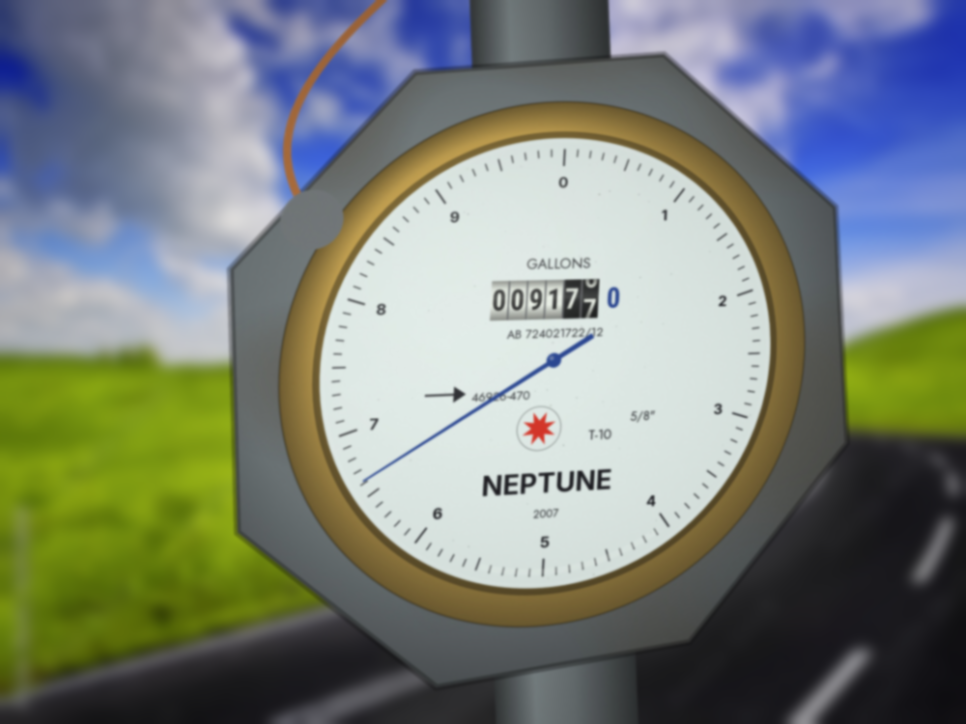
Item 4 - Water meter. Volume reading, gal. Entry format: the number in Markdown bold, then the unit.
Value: **91766.6** gal
